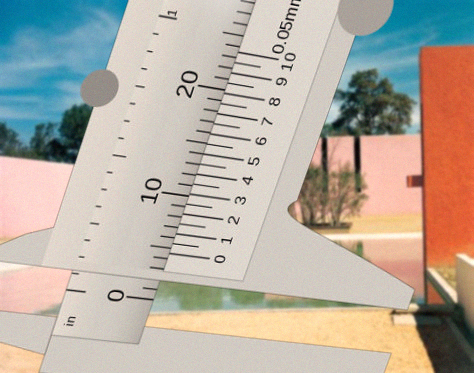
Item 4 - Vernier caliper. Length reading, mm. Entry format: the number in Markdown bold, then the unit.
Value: **4.5** mm
